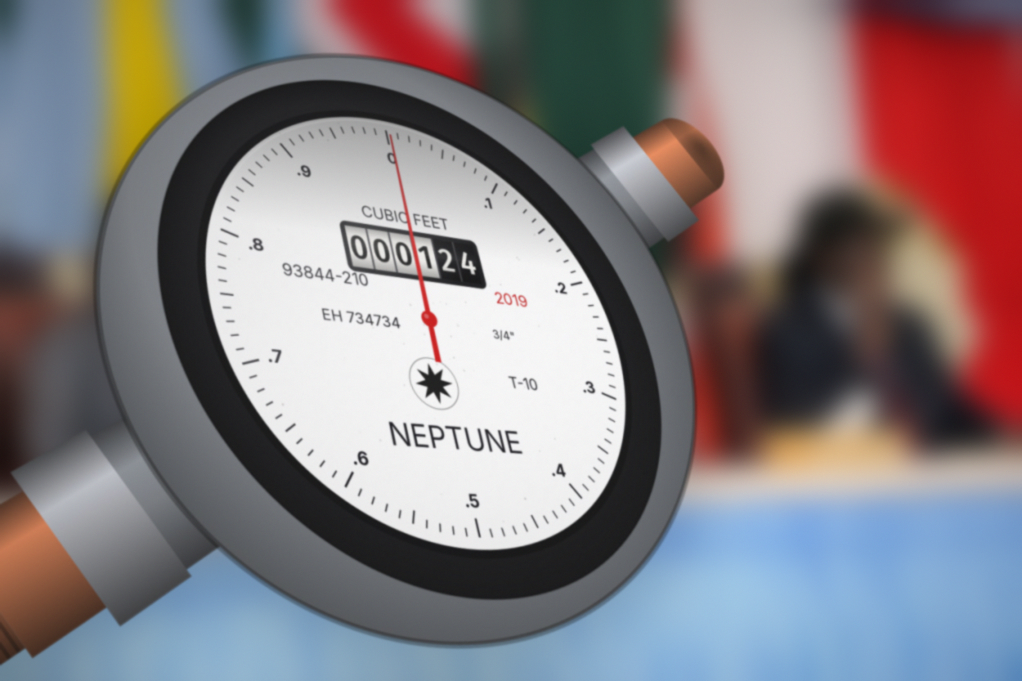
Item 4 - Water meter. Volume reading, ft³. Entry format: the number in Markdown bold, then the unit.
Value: **124.00** ft³
